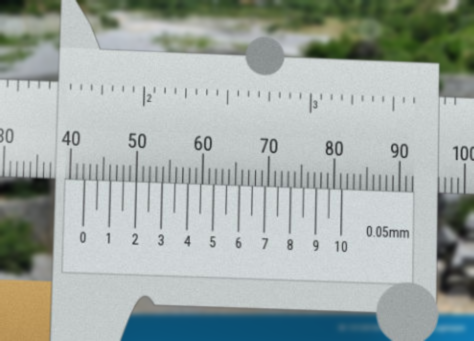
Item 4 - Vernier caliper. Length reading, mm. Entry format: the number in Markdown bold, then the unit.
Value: **42.2** mm
